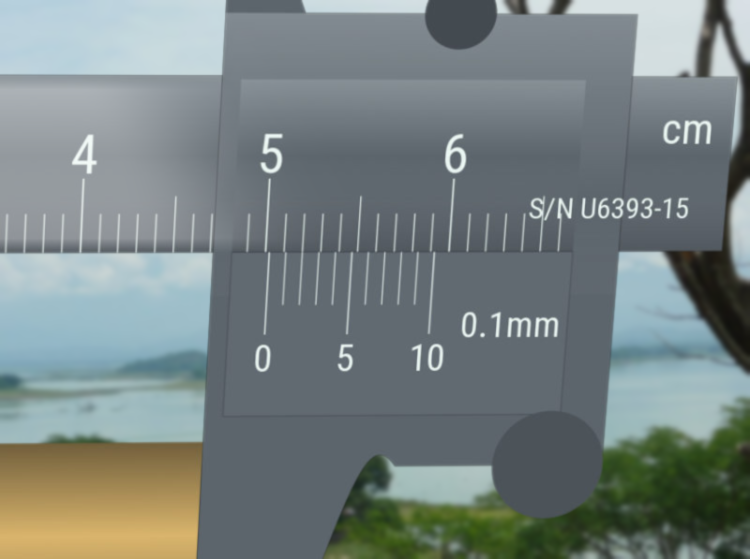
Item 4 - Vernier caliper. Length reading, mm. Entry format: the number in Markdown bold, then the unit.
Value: **50.2** mm
